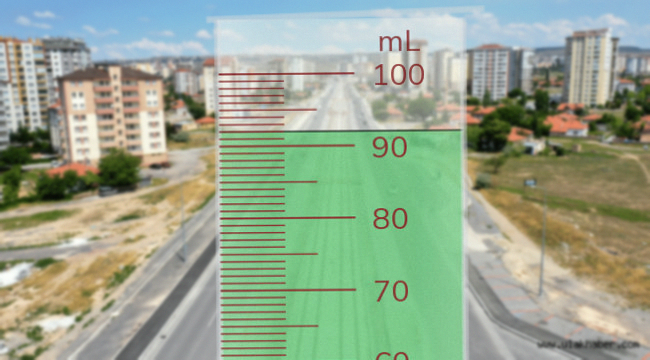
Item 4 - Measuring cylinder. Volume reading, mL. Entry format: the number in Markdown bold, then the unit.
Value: **92** mL
